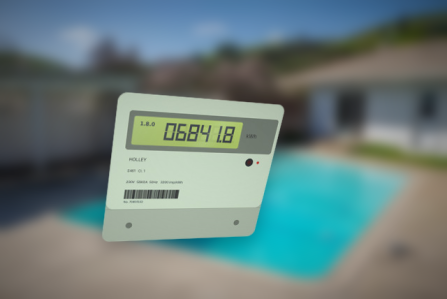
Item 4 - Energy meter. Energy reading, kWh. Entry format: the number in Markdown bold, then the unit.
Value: **6841.8** kWh
